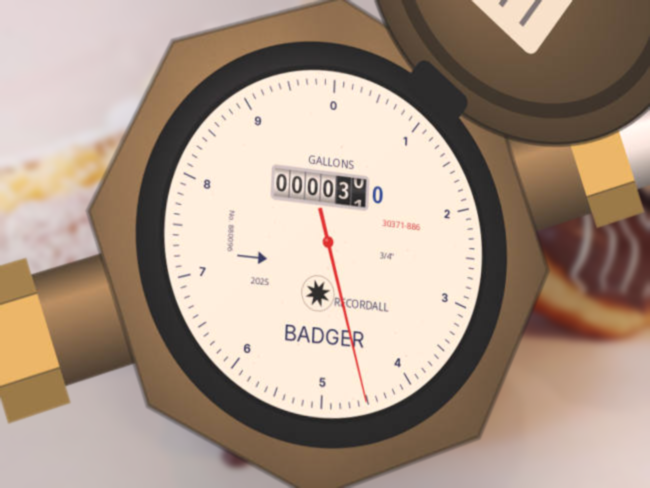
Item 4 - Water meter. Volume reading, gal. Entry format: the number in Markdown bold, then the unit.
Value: **304.5** gal
